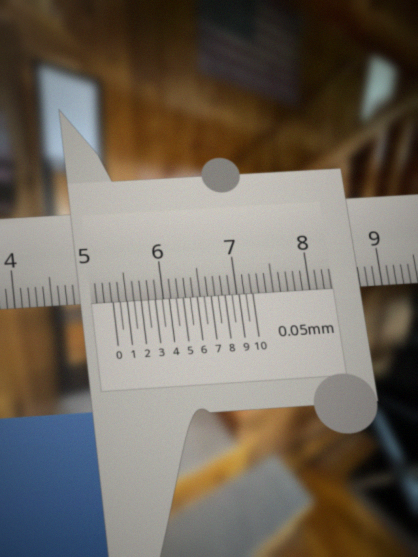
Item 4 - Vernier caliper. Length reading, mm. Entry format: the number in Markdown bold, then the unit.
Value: **53.2** mm
